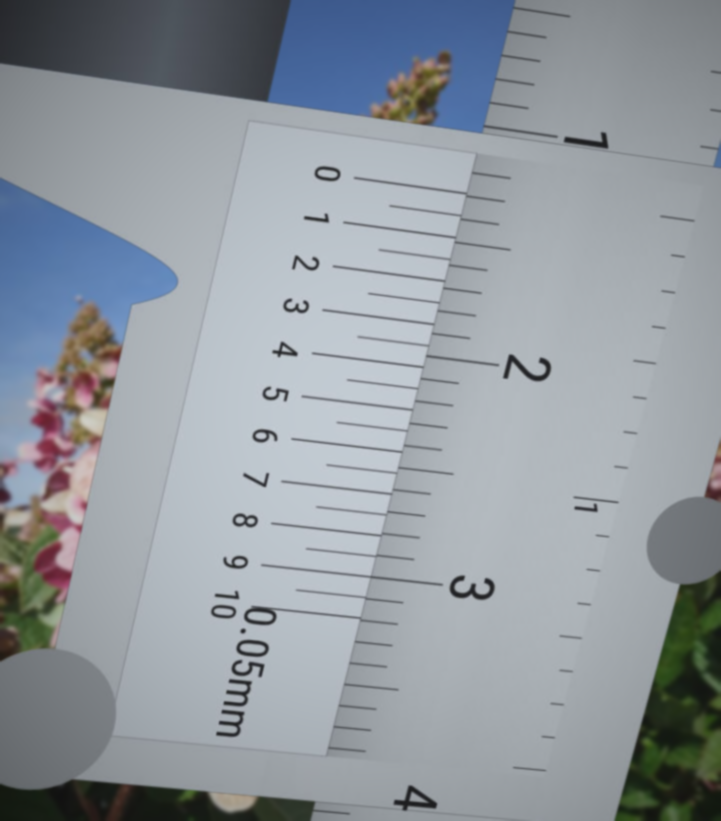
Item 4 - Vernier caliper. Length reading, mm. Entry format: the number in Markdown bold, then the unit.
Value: **12.9** mm
